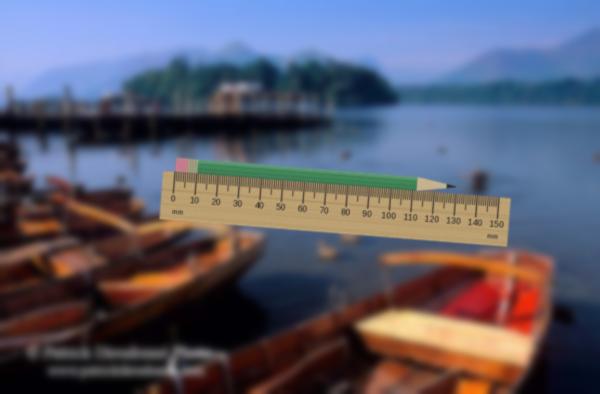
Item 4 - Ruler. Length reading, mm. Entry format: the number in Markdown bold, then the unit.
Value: **130** mm
